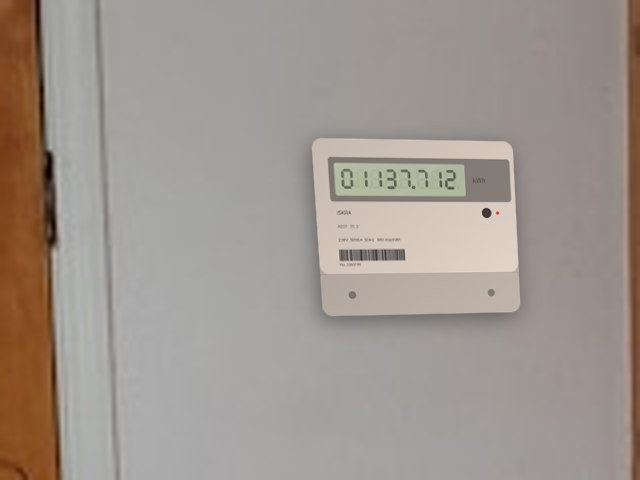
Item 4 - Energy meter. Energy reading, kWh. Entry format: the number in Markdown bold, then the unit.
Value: **1137.712** kWh
